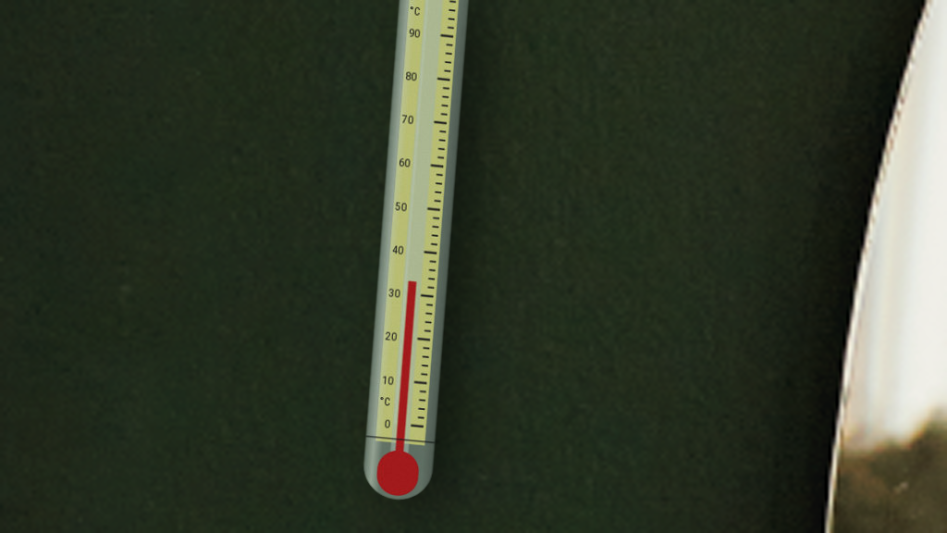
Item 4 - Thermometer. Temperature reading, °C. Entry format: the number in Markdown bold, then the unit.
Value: **33** °C
